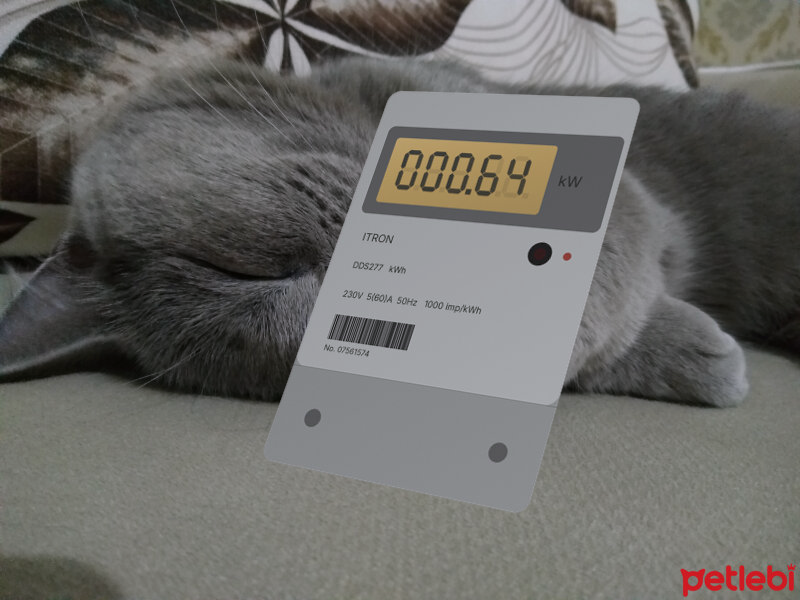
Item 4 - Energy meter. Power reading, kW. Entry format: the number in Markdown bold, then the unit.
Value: **0.64** kW
